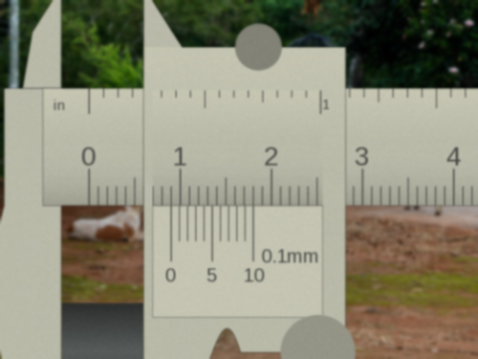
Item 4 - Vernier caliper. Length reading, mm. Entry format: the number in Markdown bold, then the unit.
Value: **9.0** mm
